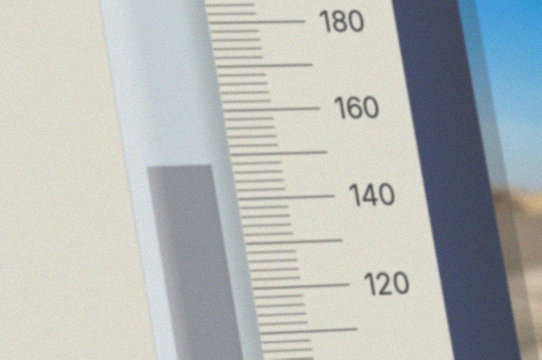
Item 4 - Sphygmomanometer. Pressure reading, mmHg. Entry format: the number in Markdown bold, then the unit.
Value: **148** mmHg
